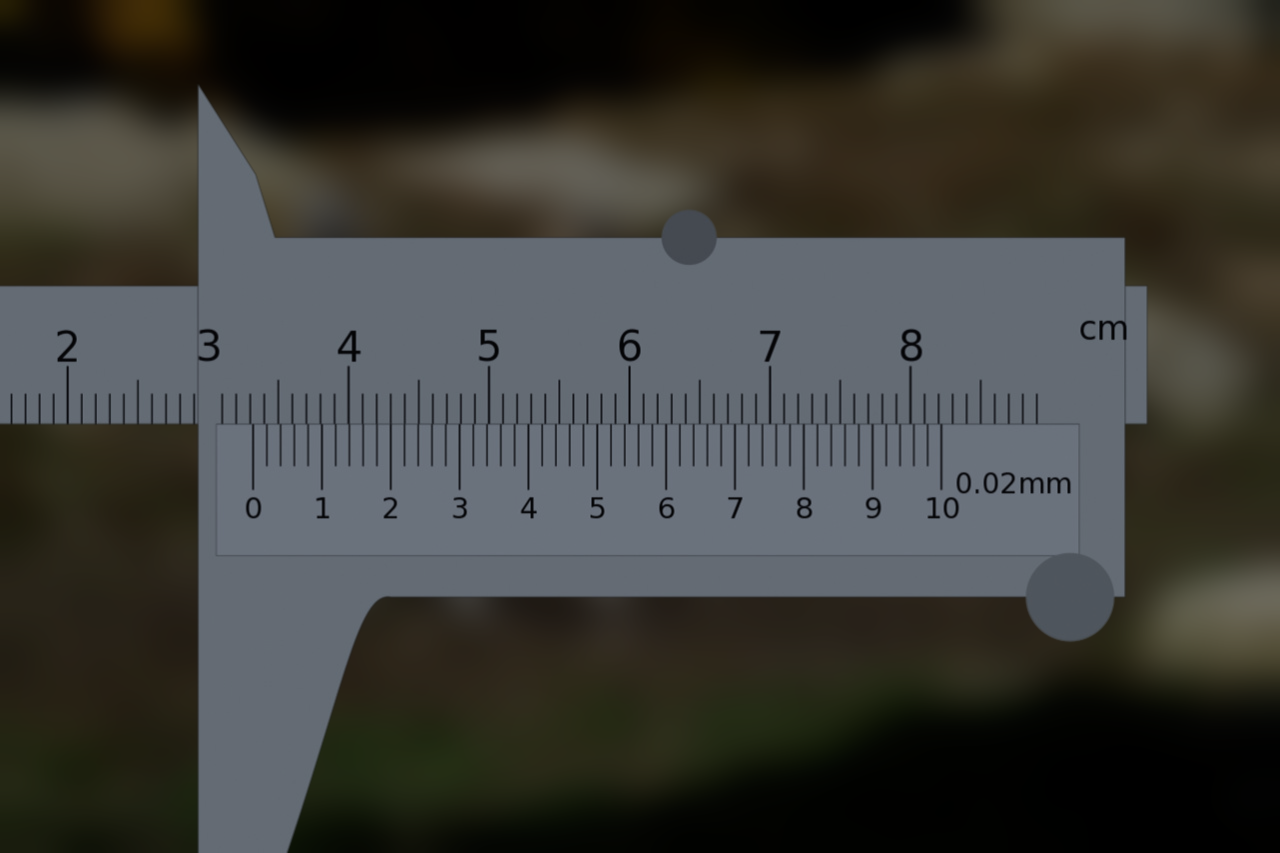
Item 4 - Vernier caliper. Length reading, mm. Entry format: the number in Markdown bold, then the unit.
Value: **33.2** mm
